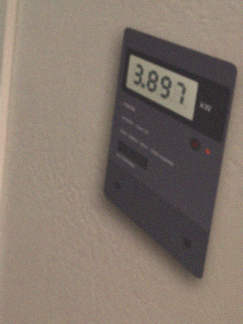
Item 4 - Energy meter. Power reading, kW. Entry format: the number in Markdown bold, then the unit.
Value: **3.897** kW
